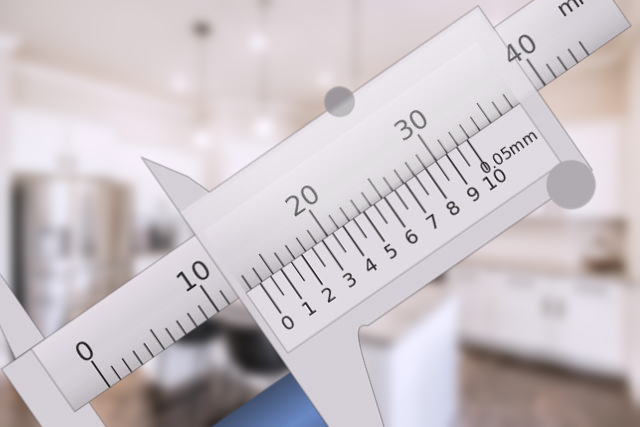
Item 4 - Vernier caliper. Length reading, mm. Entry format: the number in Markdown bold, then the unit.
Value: **13.8** mm
